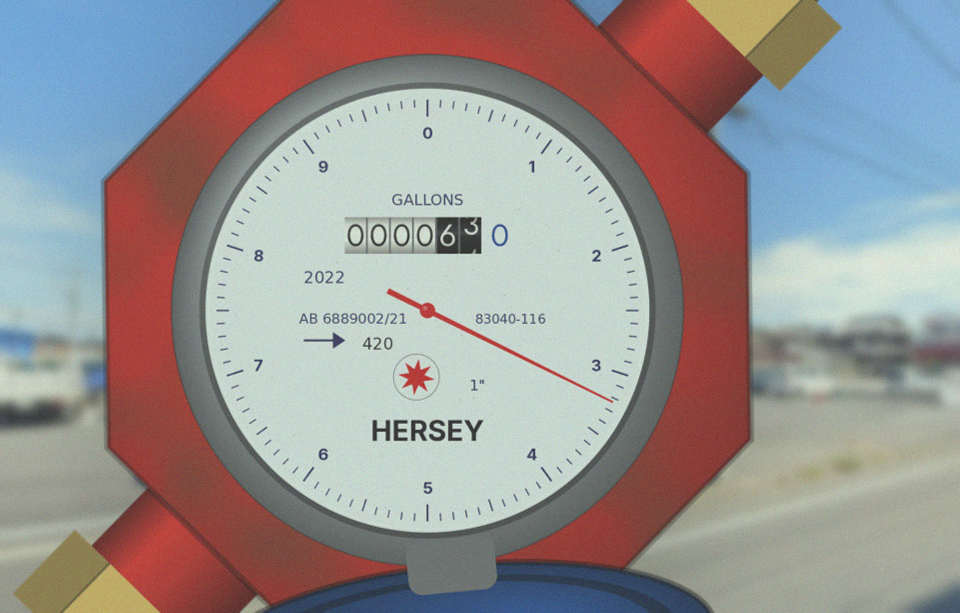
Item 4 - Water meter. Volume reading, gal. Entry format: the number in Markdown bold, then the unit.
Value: **633.2** gal
